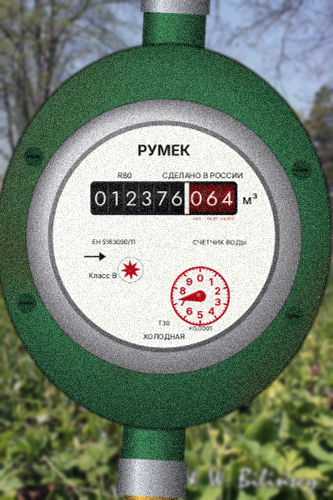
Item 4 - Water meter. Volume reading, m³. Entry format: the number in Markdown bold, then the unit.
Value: **12376.0647** m³
